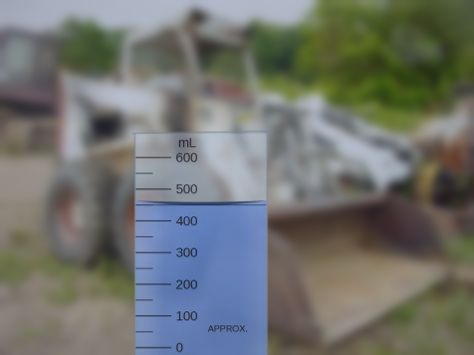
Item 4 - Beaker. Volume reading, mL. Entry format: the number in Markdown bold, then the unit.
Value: **450** mL
